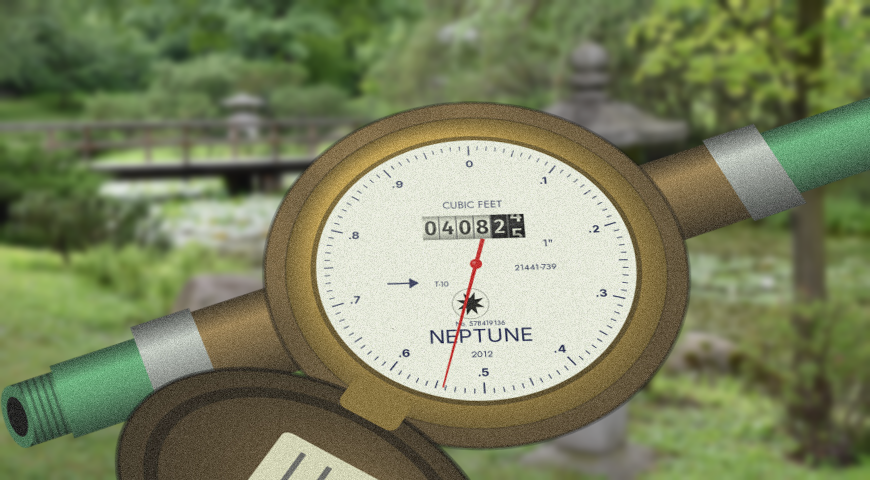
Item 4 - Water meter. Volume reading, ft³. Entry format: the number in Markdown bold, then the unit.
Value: **40824.54** ft³
